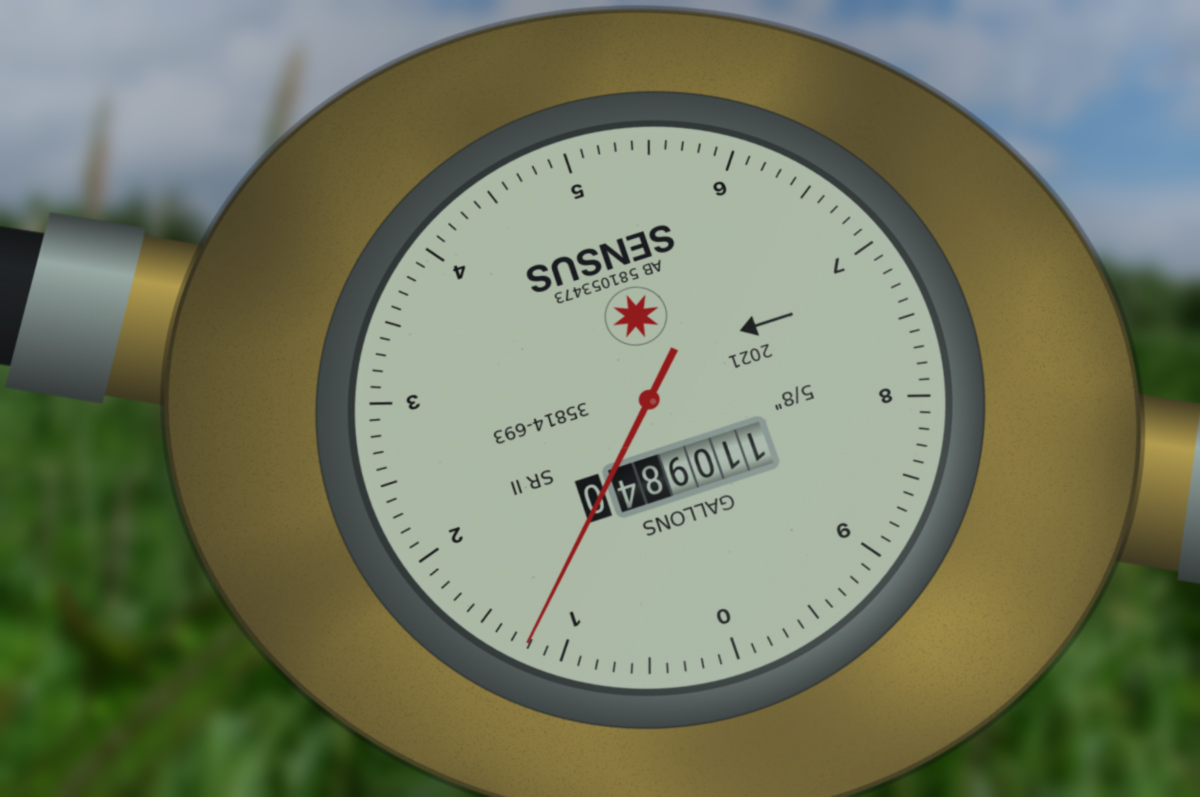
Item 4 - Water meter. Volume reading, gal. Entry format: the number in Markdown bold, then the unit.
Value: **1109841.2** gal
